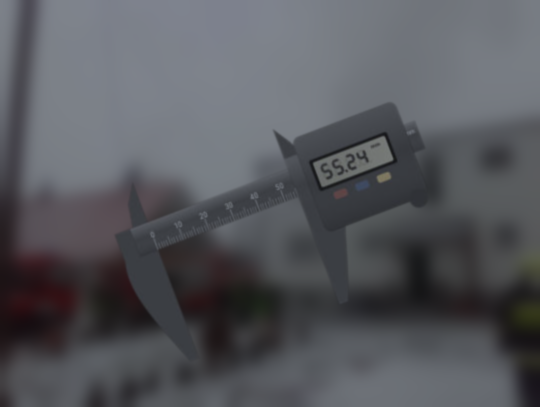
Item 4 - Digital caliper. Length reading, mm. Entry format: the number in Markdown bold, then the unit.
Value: **55.24** mm
